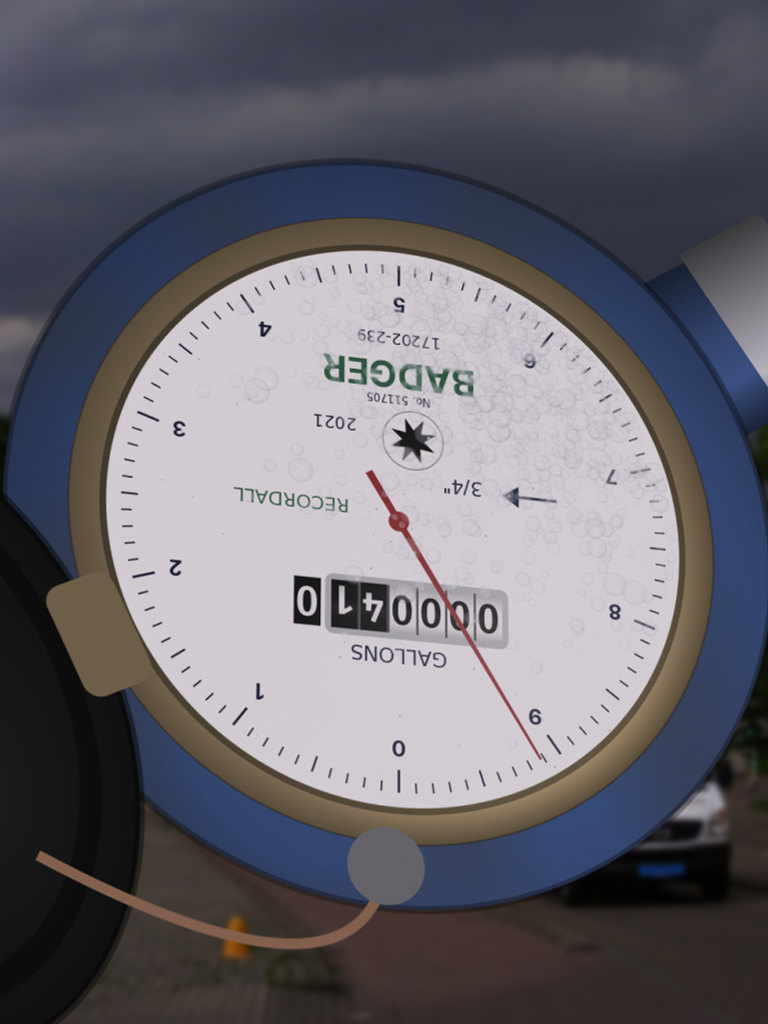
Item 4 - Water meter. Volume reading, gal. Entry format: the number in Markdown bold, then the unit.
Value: **409.1** gal
